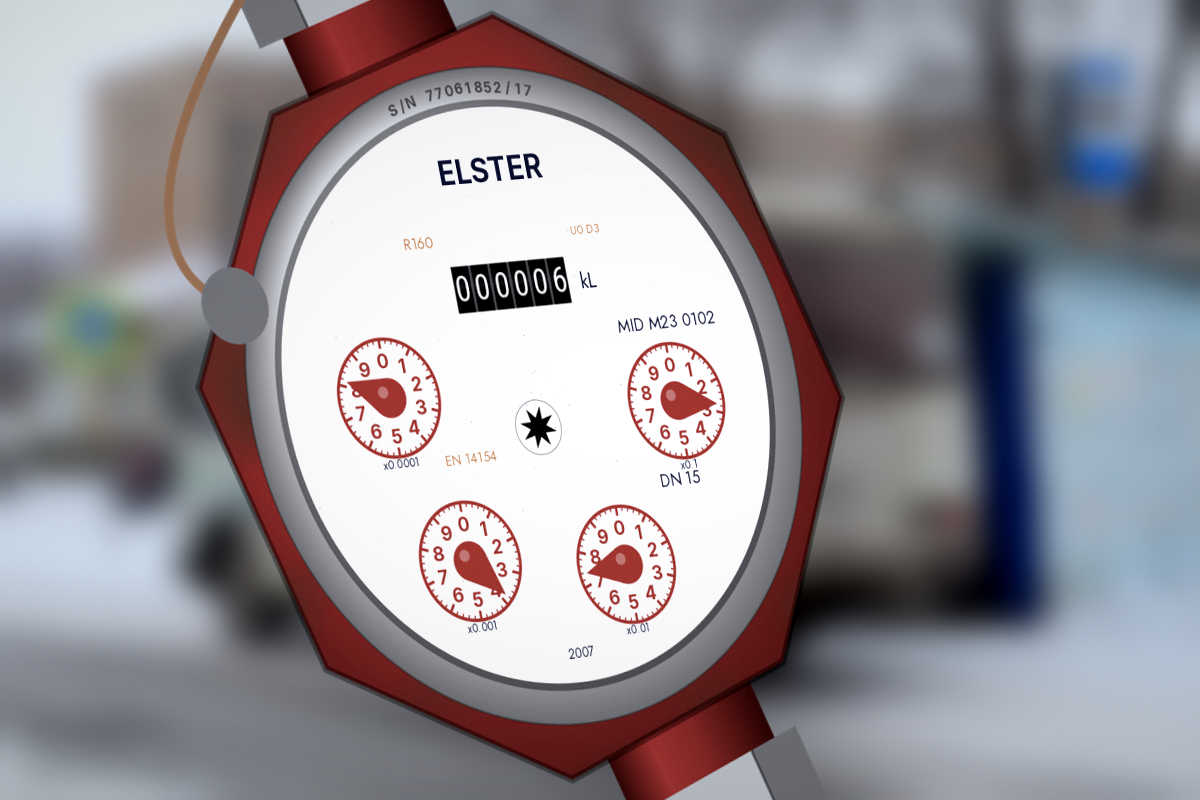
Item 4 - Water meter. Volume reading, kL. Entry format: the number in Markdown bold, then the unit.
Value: **6.2738** kL
